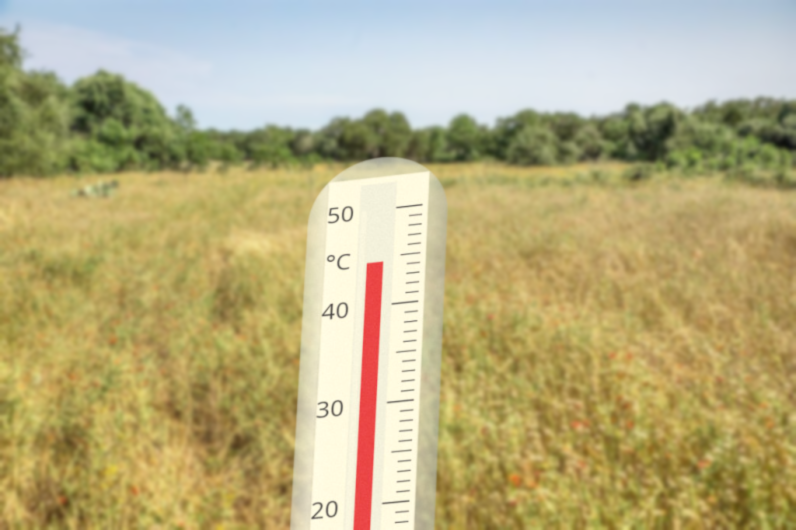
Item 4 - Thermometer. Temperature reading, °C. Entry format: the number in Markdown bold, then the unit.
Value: **44.5** °C
